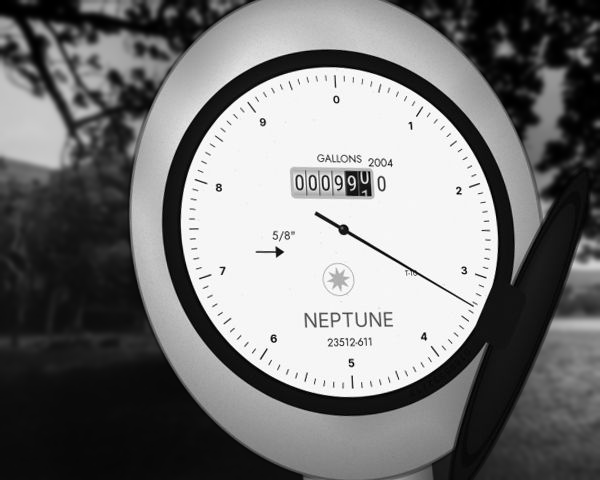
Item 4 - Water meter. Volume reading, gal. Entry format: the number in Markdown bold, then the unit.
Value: **9903.3** gal
